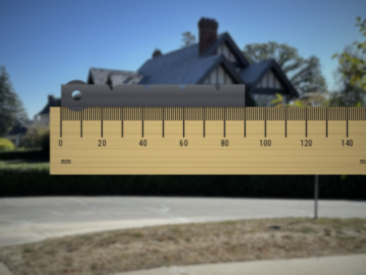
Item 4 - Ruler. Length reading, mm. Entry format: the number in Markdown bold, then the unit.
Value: **90** mm
